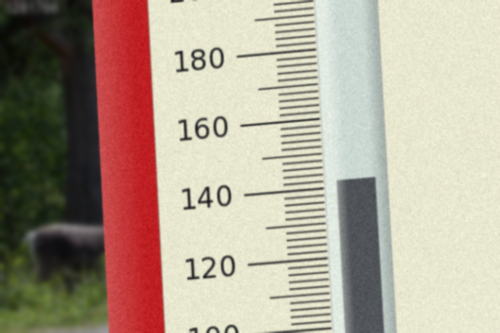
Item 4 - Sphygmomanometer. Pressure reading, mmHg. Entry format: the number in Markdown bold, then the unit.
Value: **142** mmHg
